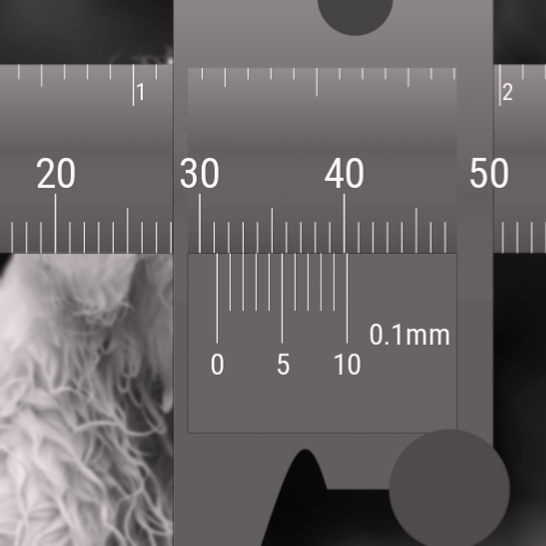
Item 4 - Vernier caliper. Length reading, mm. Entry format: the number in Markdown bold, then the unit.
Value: **31.2** mm
